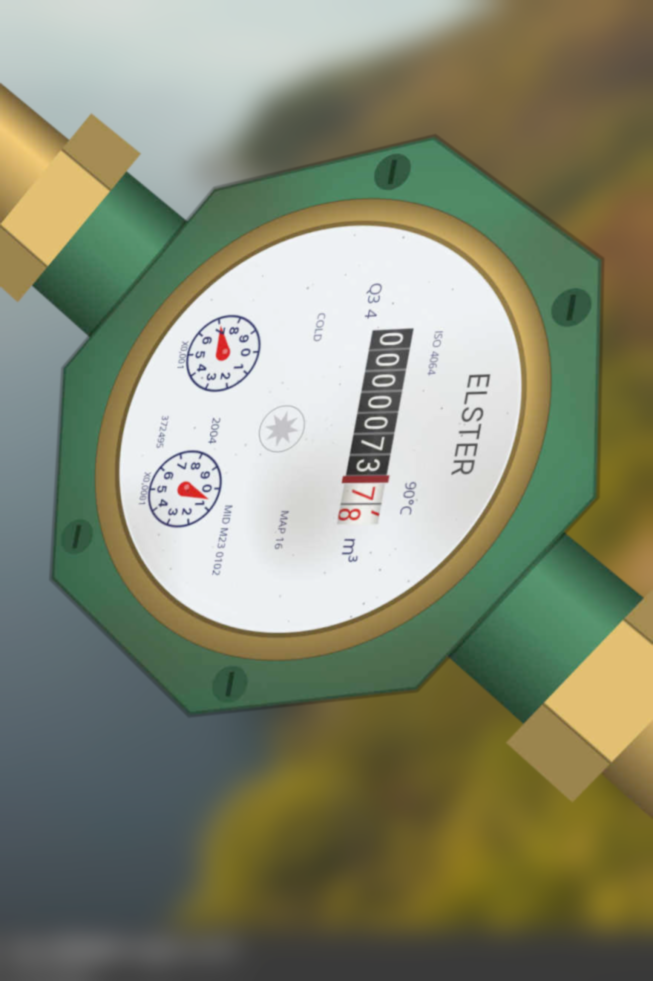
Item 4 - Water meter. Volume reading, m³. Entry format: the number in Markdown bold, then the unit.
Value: **73.7770** m³
